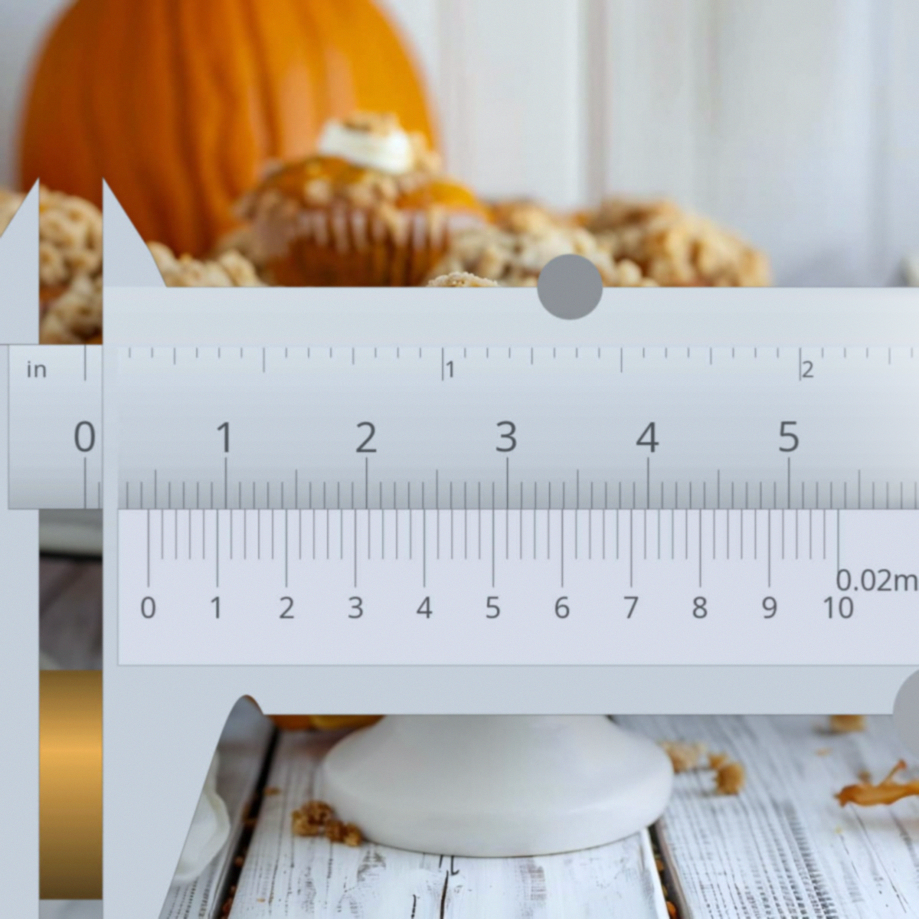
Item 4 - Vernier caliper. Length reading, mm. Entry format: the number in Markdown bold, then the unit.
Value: **4.5** mm
